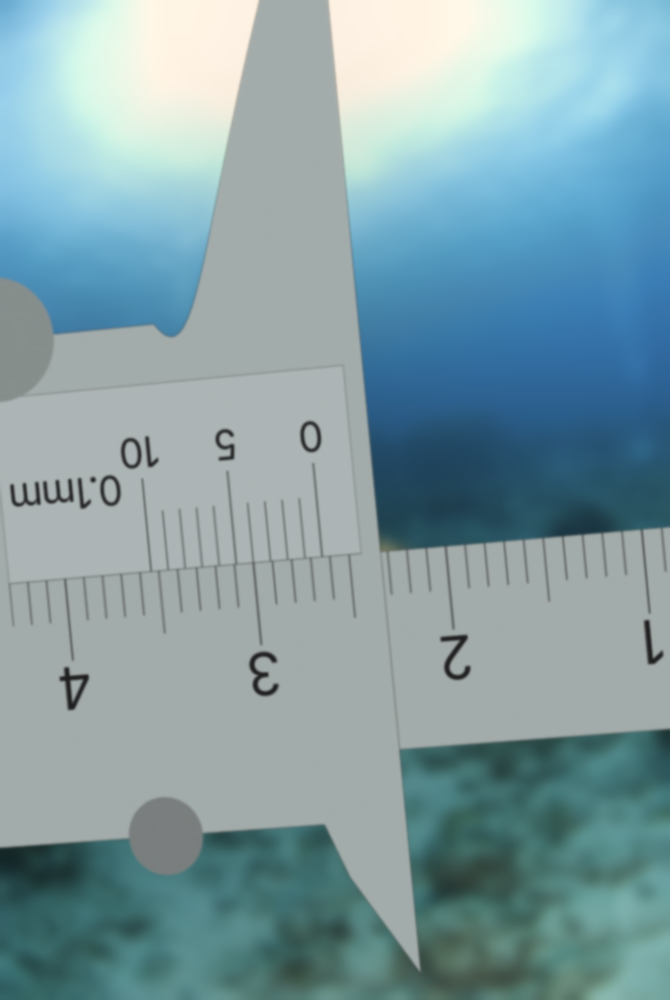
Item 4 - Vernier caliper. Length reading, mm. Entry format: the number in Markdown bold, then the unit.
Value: **26.4** mm
